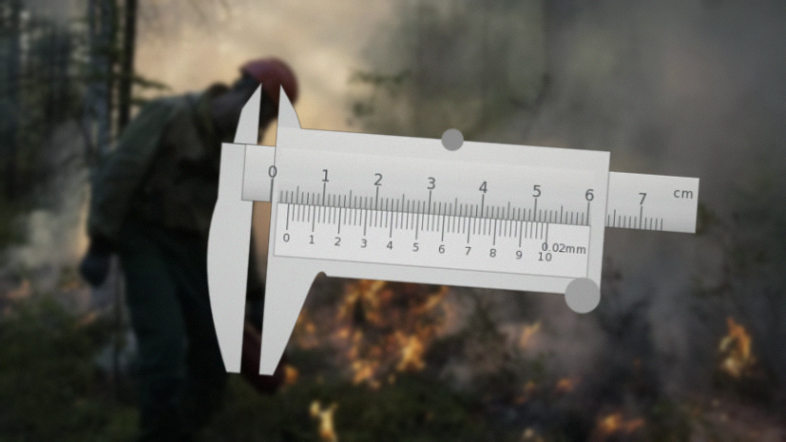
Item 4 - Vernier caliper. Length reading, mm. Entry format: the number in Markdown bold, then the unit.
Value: **3.5** mm
